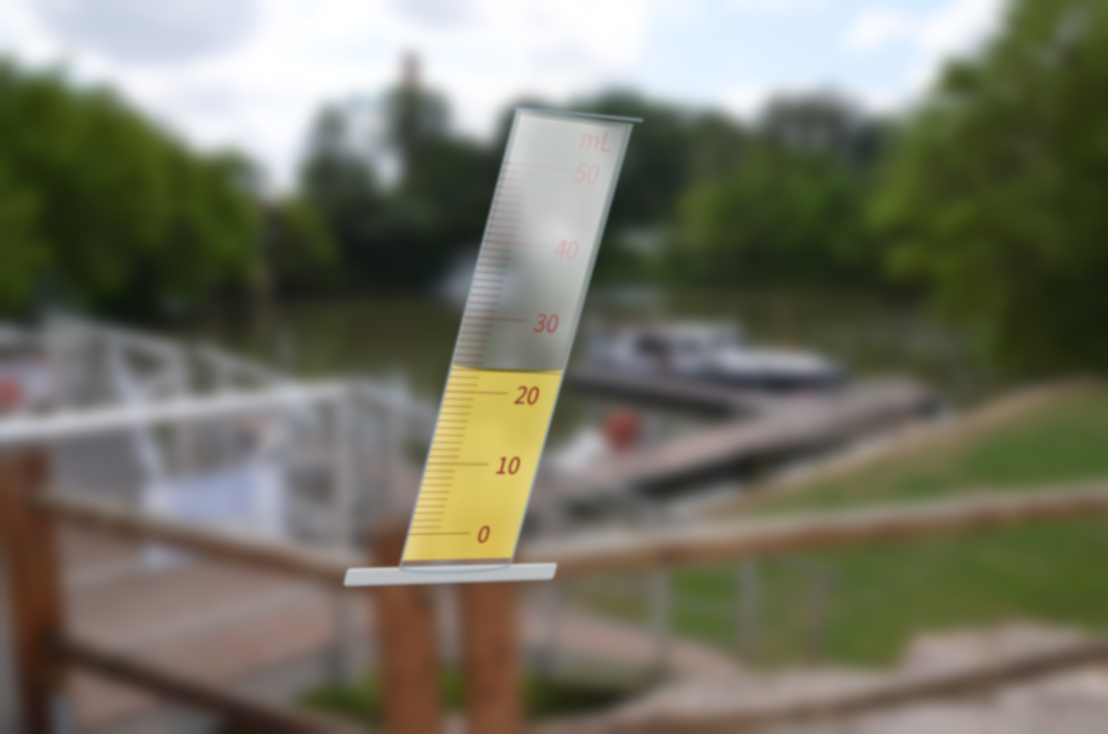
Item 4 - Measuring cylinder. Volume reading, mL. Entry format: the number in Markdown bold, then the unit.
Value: **23** mL
